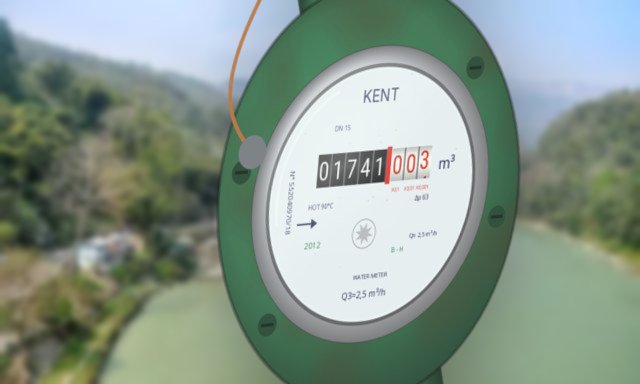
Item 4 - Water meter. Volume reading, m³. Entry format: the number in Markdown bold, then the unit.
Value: **1741.003** m³
